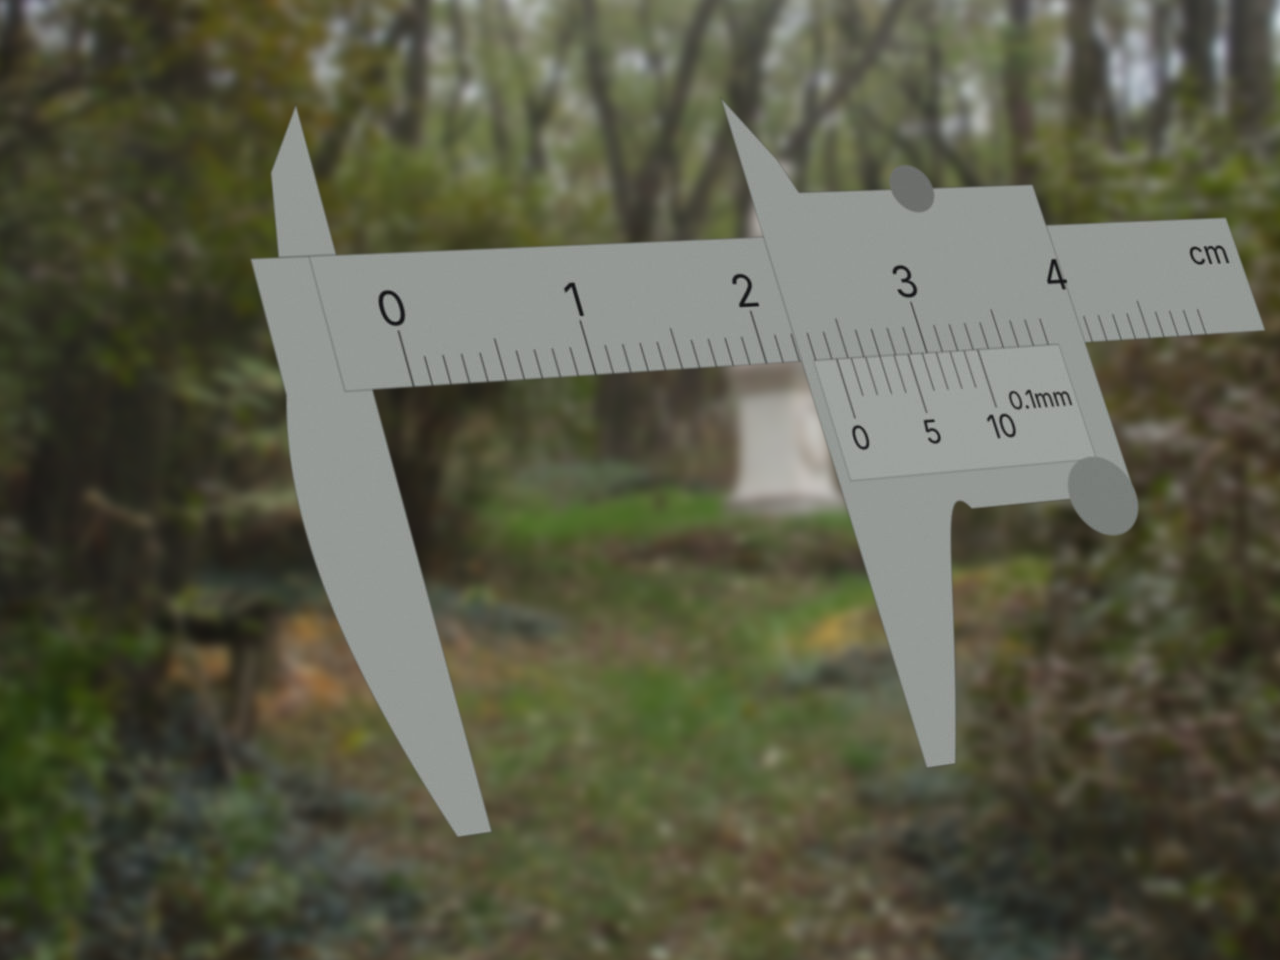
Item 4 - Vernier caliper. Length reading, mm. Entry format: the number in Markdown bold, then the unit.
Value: **24.3** mm
